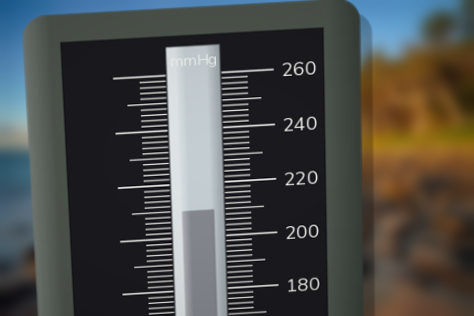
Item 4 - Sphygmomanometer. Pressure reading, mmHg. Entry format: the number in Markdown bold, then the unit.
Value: **210** mmHg
